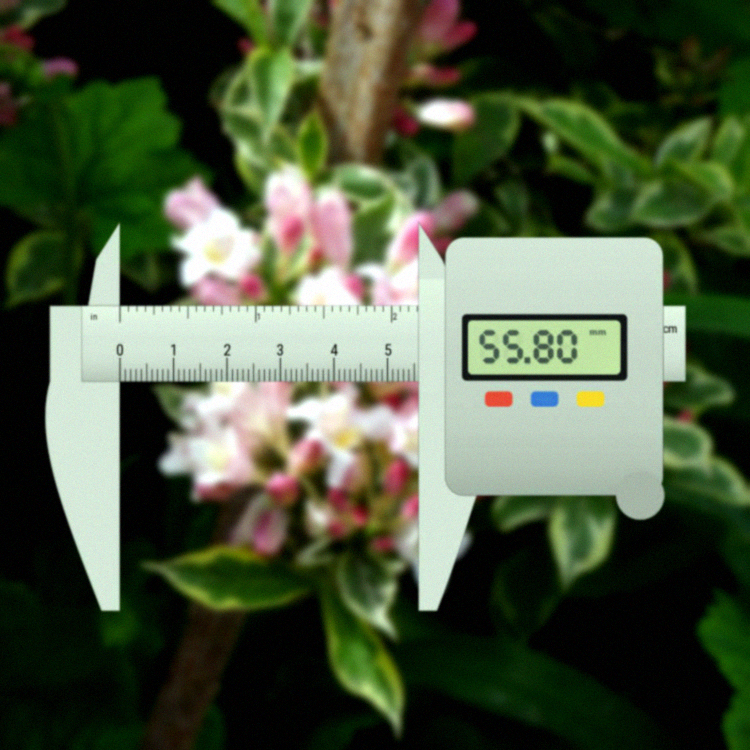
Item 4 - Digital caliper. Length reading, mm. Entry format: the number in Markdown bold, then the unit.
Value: **55.80** mm
